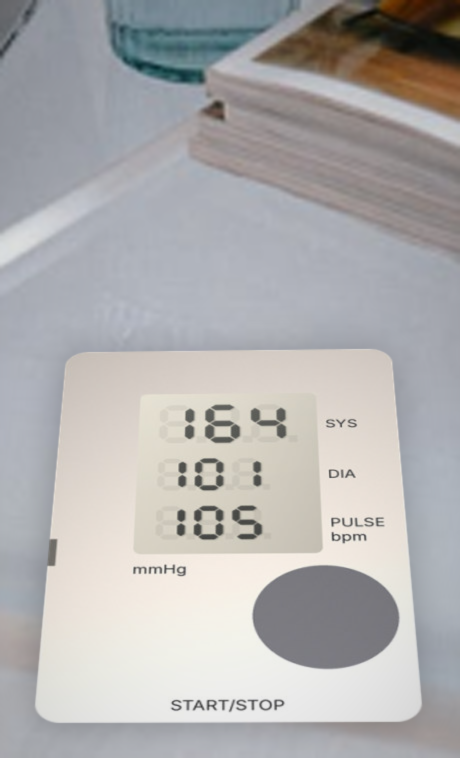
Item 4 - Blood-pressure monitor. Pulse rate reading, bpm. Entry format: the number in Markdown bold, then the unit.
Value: **105** bpm
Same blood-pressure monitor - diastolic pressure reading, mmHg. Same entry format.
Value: **101** mmHg
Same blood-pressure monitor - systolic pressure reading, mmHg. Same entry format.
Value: **164** mmHg
